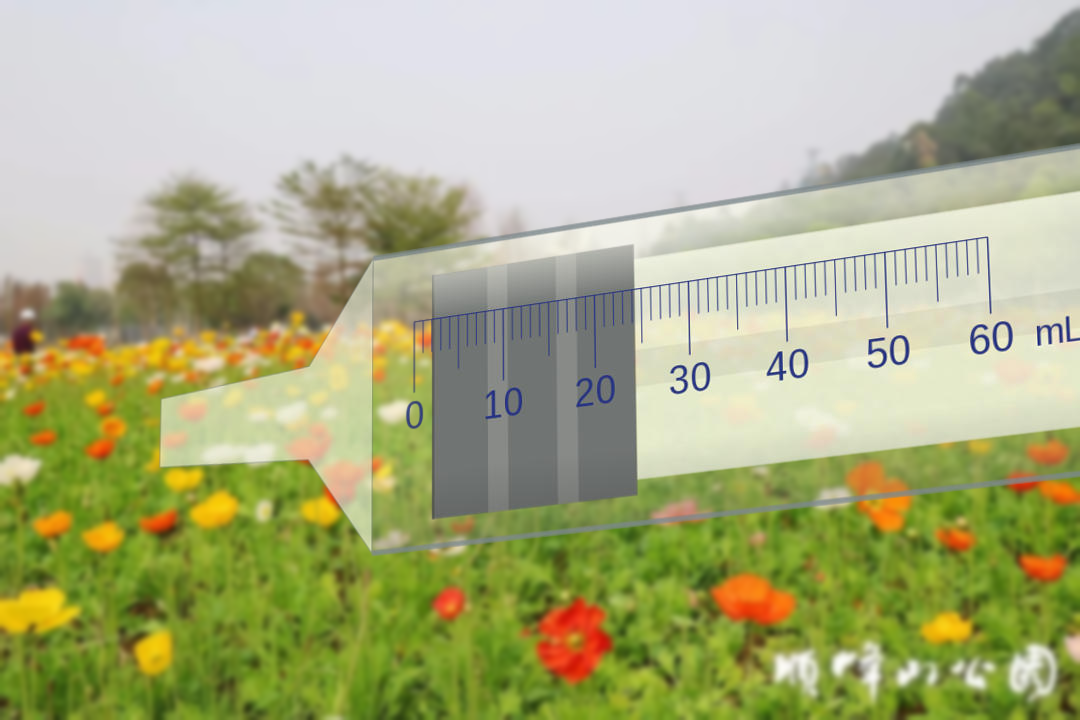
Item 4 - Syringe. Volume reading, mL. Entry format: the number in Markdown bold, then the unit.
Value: **2** mL
